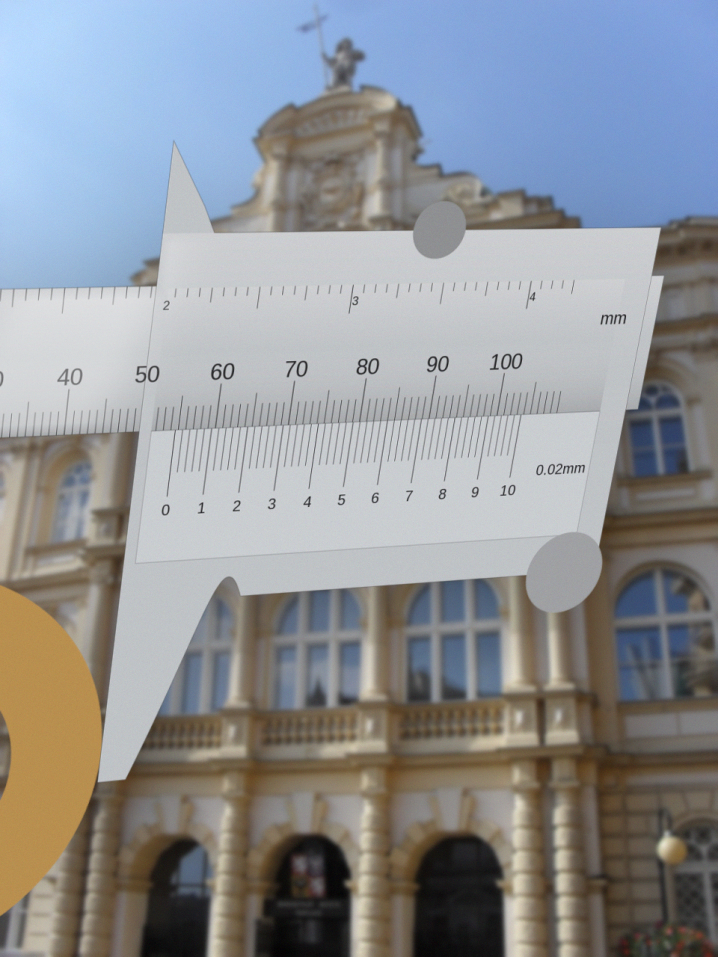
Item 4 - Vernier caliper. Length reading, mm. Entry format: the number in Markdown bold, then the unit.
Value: **54.6** mm
